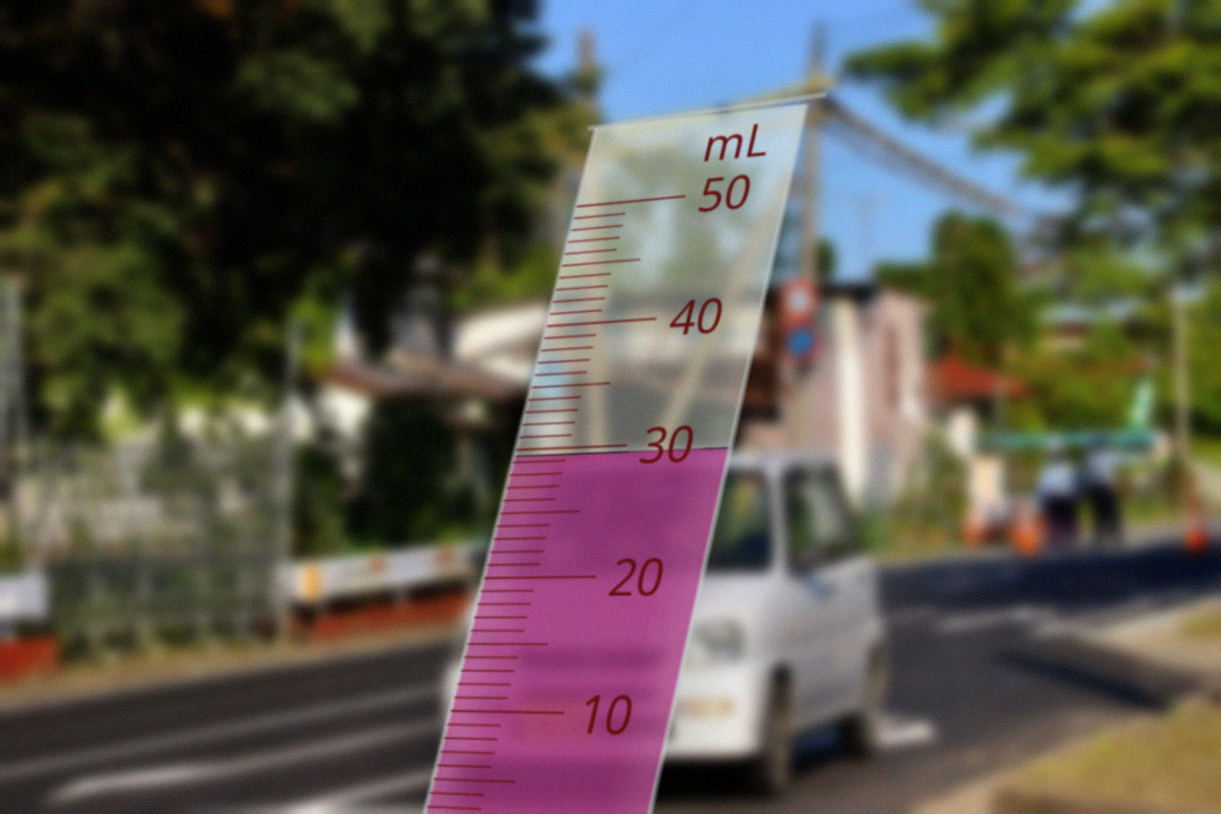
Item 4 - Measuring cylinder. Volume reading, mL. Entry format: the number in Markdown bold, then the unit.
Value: **29.5** mL
